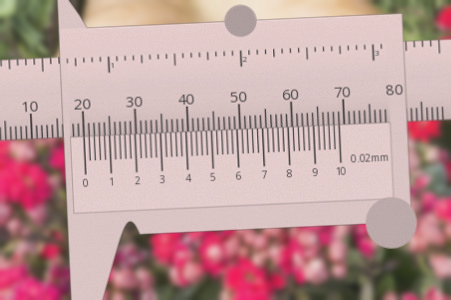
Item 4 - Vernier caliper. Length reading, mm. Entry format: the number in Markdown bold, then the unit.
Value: **20.0** mm
